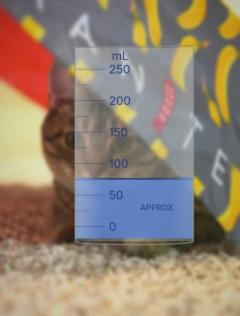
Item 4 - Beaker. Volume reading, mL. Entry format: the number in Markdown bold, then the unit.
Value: **75** mL
